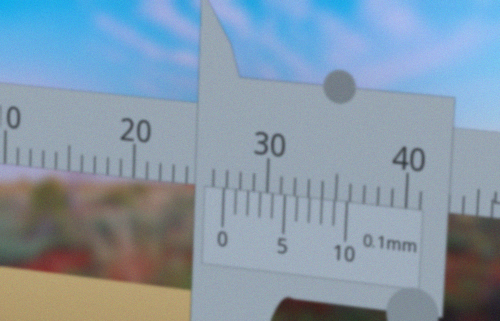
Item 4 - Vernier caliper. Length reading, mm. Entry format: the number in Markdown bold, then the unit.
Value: **26.8** mm
